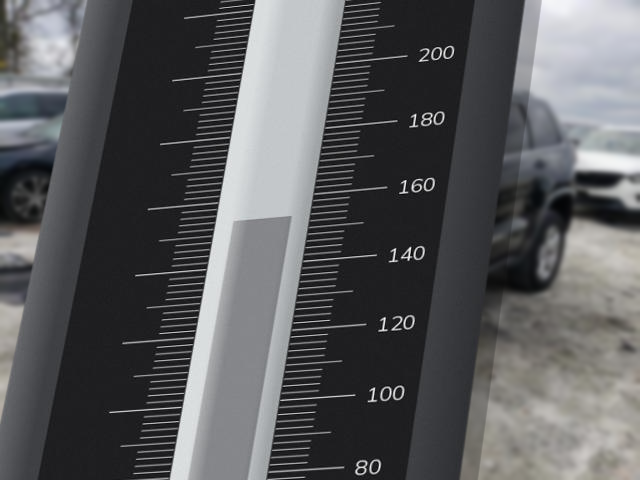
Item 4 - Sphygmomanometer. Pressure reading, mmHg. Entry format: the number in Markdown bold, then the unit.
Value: **154** mmHg
